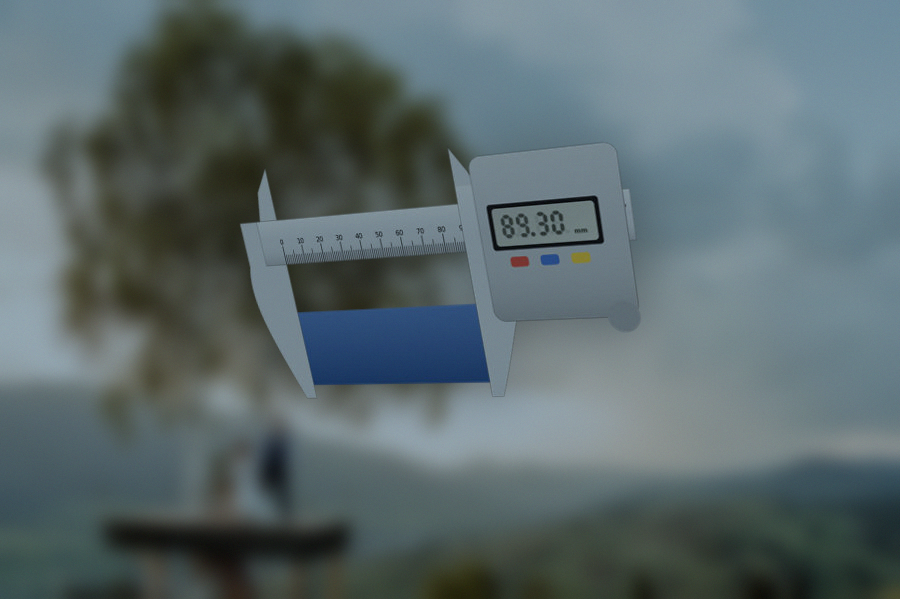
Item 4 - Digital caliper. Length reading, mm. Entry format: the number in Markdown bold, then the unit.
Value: **89.30** mm
